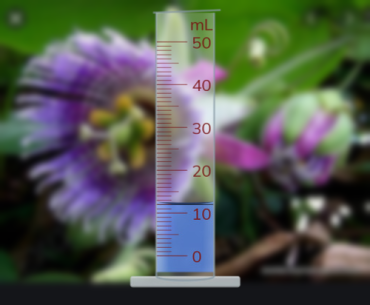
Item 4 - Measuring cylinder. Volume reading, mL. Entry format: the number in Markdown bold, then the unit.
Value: **12** mL
